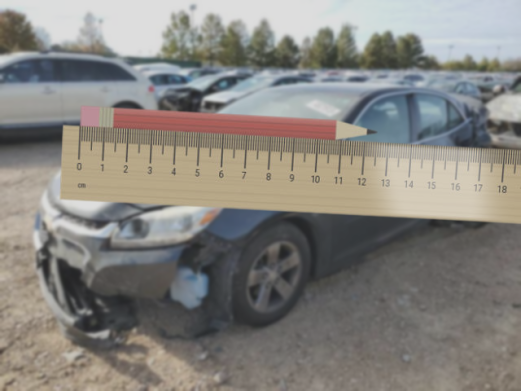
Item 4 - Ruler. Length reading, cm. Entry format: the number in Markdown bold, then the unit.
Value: **12.5** cm
